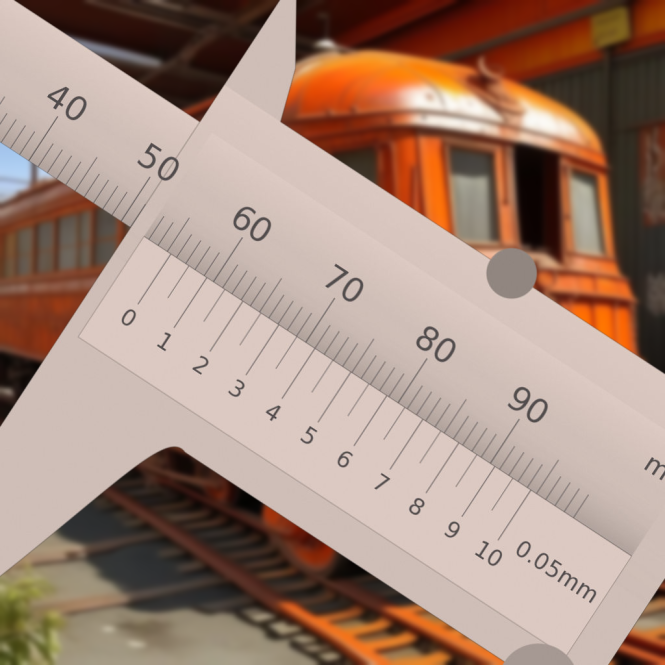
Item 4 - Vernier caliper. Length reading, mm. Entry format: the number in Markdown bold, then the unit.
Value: **55.4** mm
